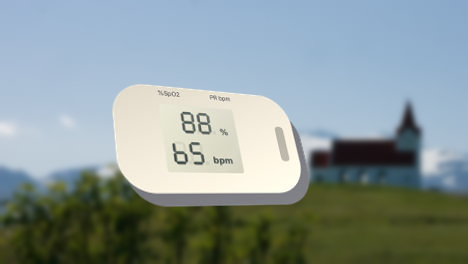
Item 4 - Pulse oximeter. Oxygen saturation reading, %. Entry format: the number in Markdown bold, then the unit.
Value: **88** %
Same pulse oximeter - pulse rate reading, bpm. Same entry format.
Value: **65** bpm
